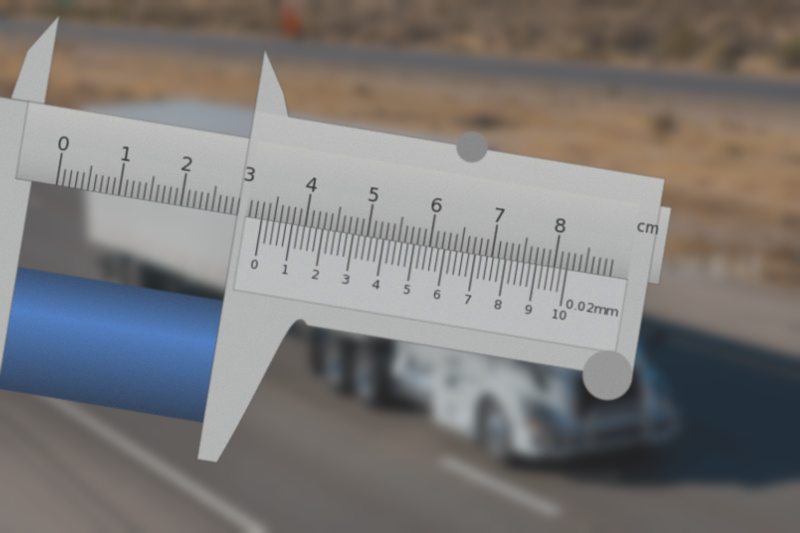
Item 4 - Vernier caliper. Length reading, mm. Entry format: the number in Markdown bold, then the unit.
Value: **33.0** mm
